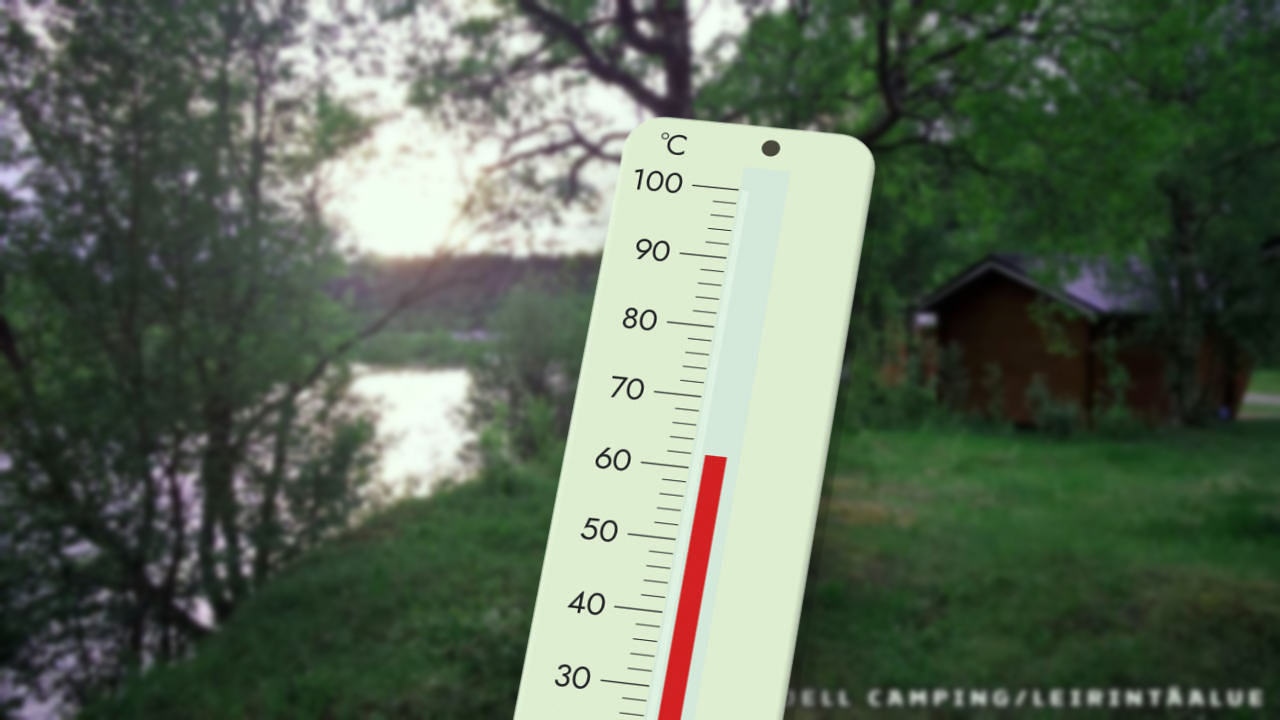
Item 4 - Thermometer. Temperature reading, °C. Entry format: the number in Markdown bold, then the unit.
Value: **62** °C
